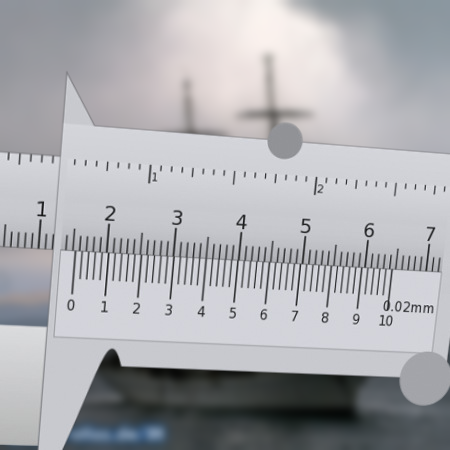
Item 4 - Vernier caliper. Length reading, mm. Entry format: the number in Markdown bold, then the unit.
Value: **15.4** mm
